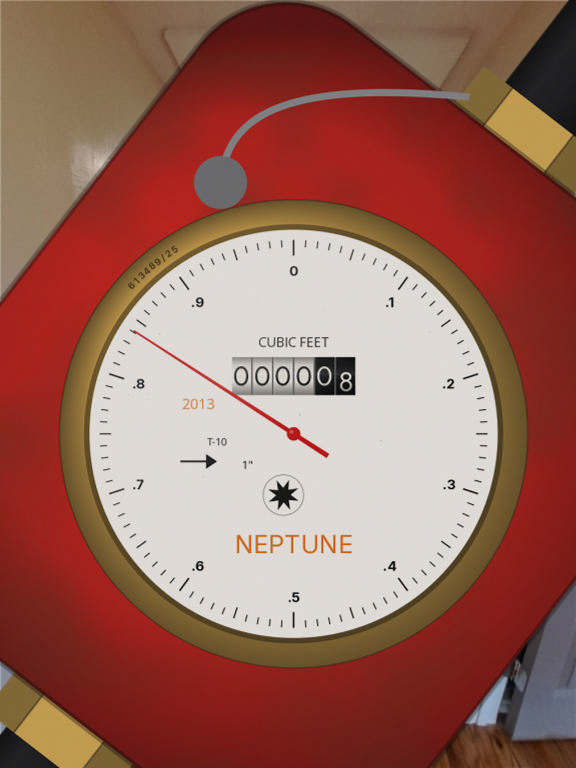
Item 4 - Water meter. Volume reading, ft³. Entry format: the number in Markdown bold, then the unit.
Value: **7.84** ft³
